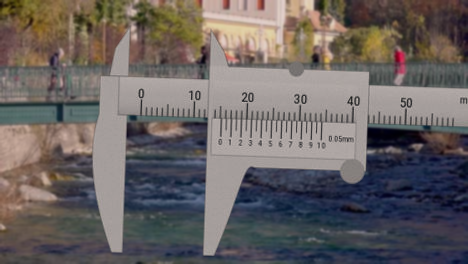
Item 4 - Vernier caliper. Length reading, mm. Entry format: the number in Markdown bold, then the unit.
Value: **15.2** mm
